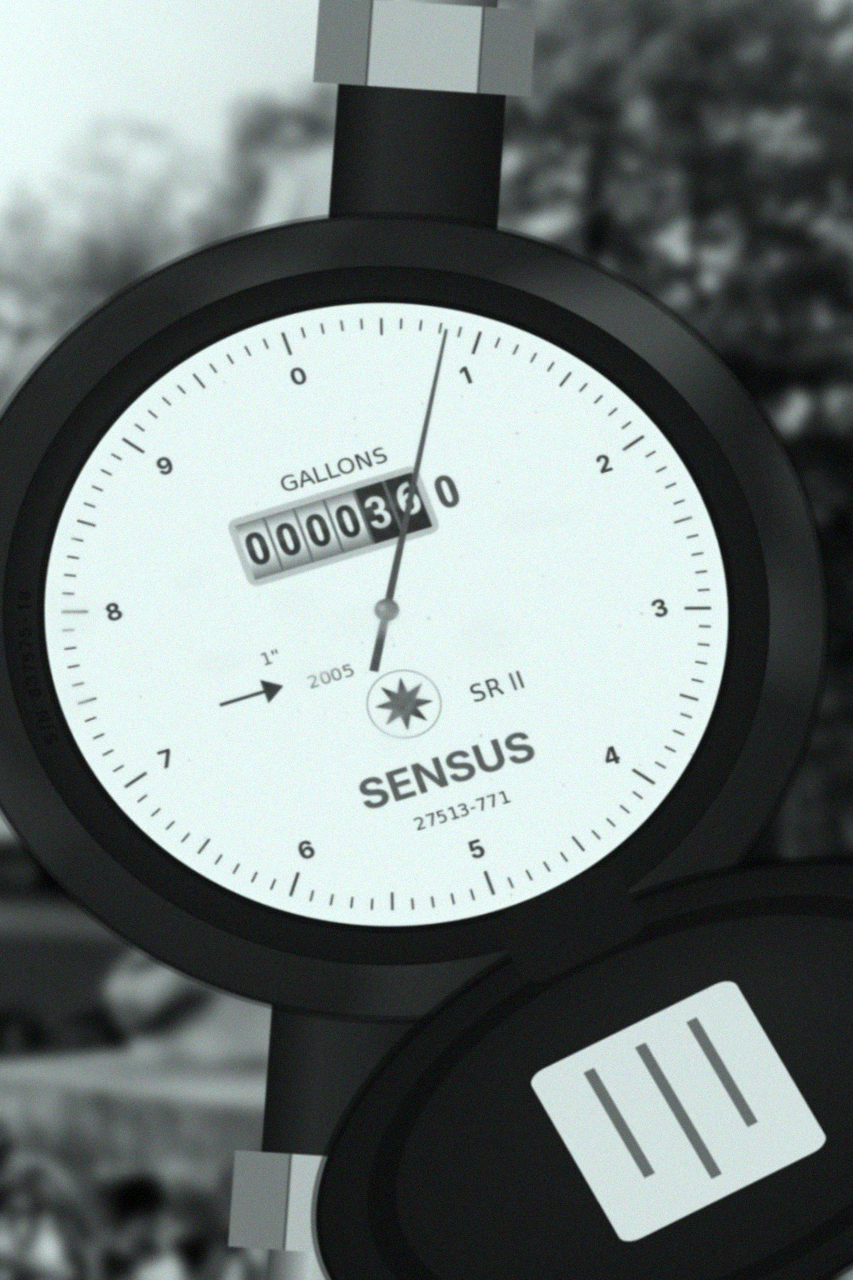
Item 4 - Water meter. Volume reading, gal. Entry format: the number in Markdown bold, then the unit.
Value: **360.8** gal
